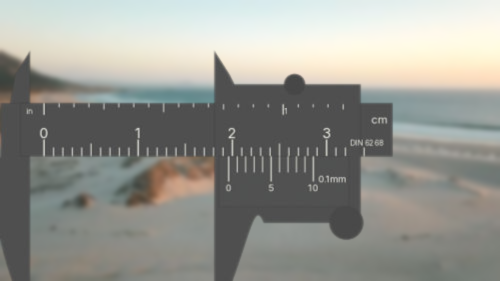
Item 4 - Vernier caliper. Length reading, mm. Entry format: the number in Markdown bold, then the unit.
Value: **19.6** mm
